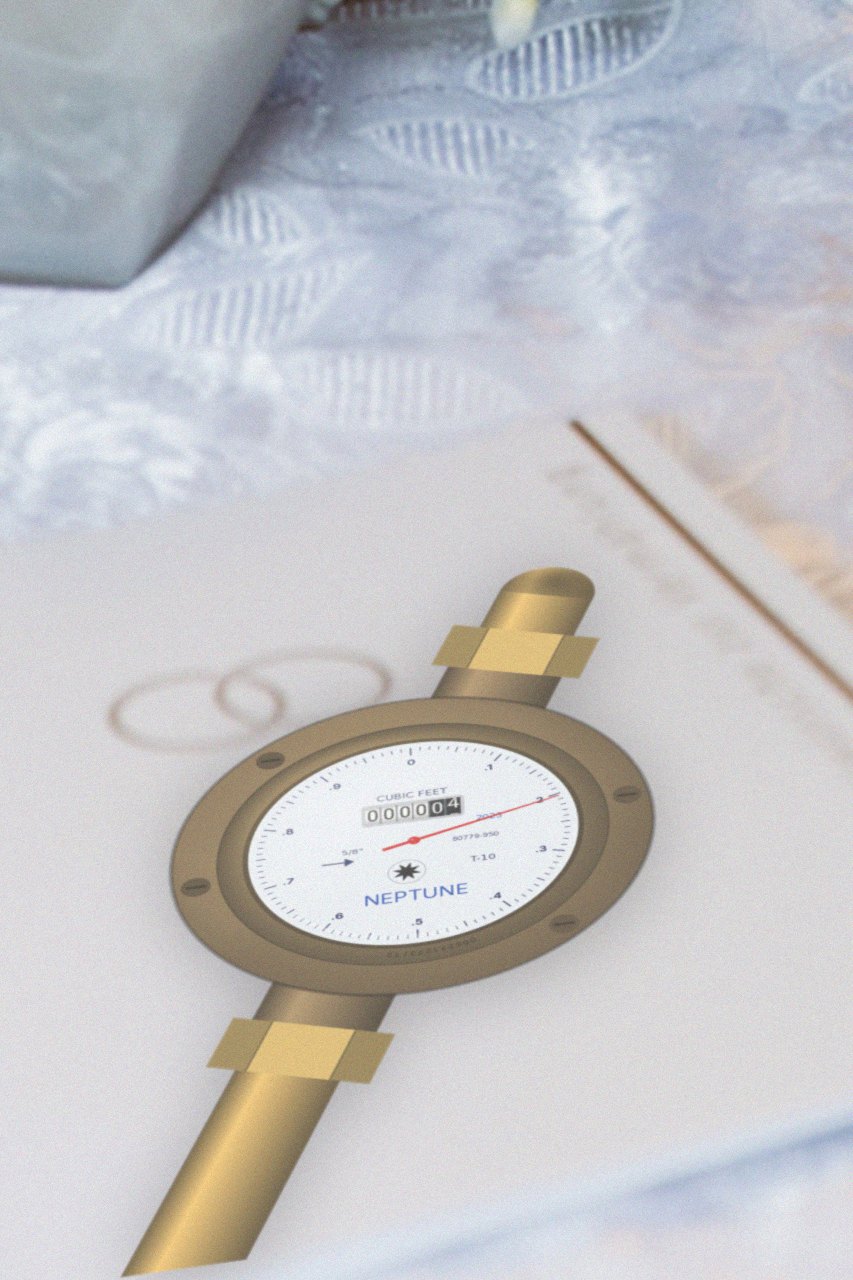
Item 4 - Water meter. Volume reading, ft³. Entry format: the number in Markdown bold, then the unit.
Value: **4.20** ft³
